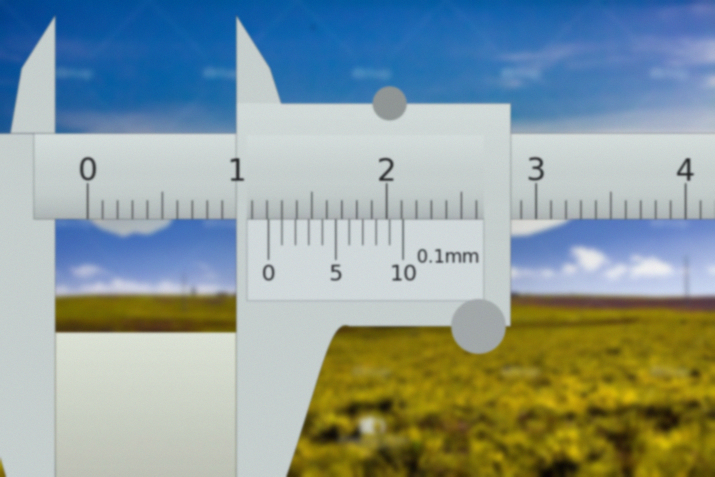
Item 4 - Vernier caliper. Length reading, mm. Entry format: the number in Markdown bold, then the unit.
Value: **12.1** mm
